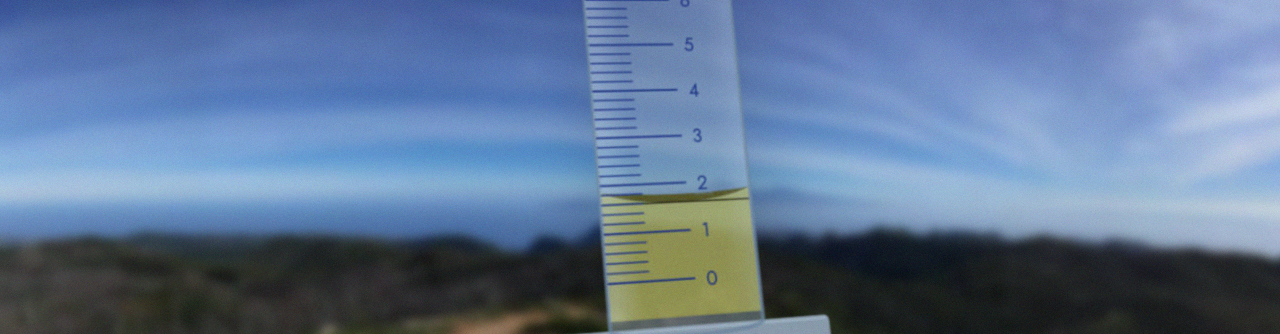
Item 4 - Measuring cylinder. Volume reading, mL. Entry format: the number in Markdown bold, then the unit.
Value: **1.6** mL
